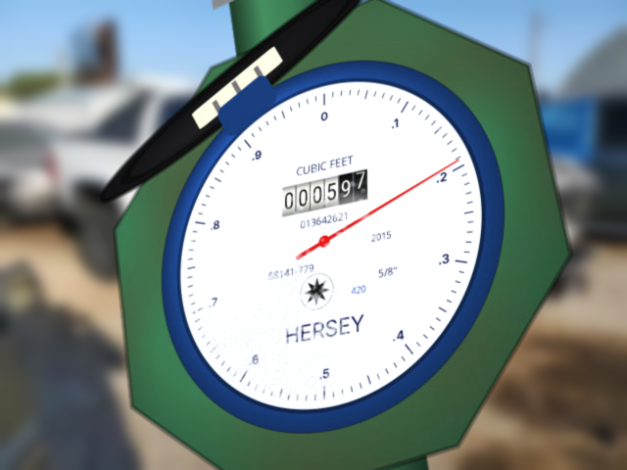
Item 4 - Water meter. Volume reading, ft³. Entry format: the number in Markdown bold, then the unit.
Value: **597.19** ft³
